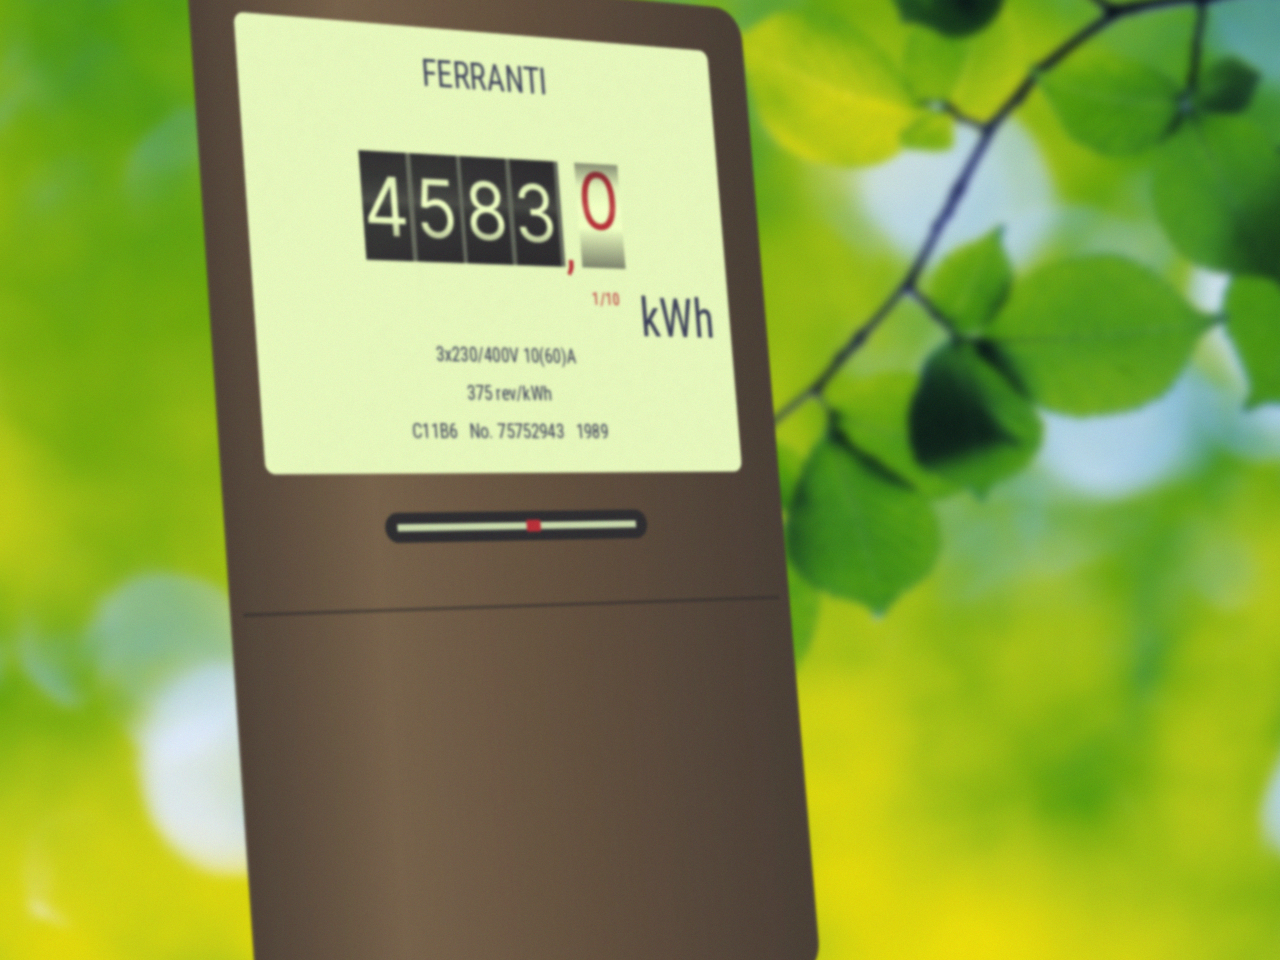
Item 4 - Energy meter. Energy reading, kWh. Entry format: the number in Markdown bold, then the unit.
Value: **4583.0** kWh
